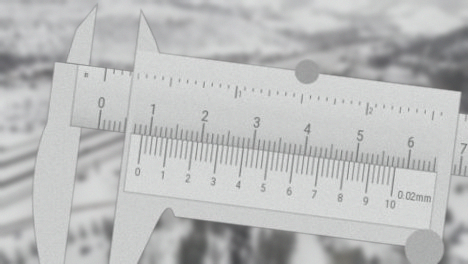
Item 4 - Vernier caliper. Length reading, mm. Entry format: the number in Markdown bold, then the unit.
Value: **8.5** mm
